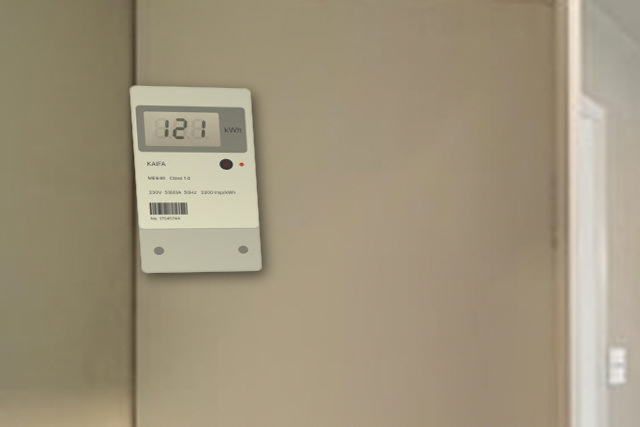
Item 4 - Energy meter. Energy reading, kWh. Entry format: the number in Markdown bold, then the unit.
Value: **121** kWh
